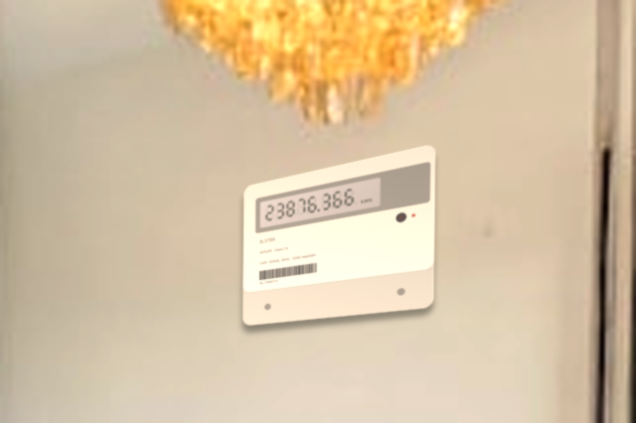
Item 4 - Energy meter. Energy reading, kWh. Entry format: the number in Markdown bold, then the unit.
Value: **23876.366** kWh
